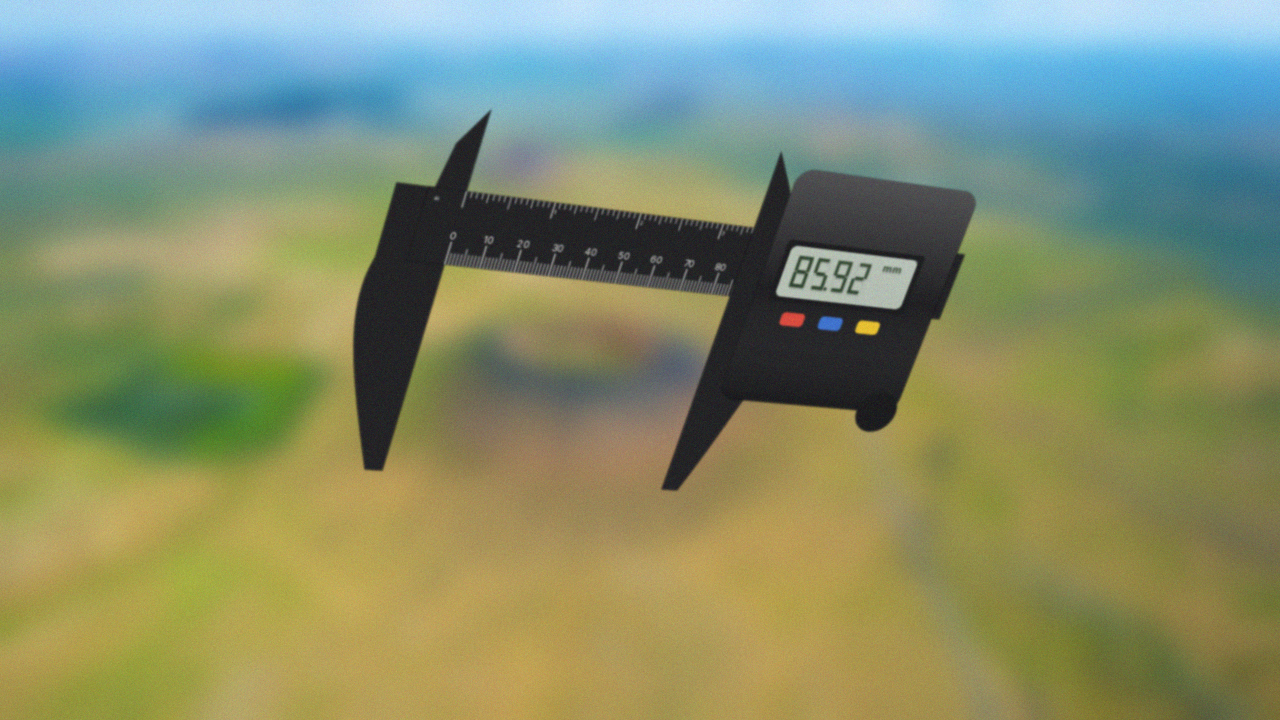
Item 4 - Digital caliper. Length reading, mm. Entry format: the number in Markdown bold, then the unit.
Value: **85.92** mm
